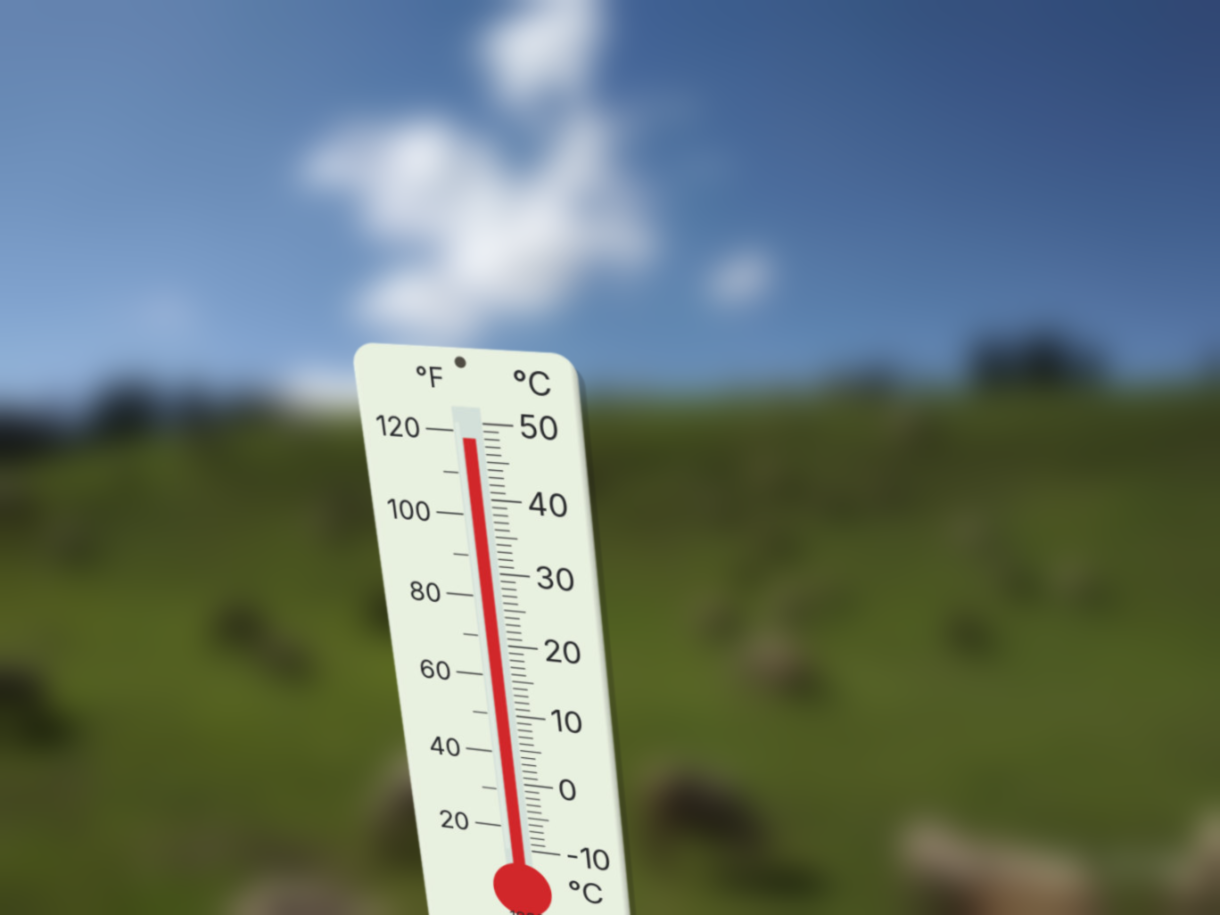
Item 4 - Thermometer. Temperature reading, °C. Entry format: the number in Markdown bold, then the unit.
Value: **48** °C
